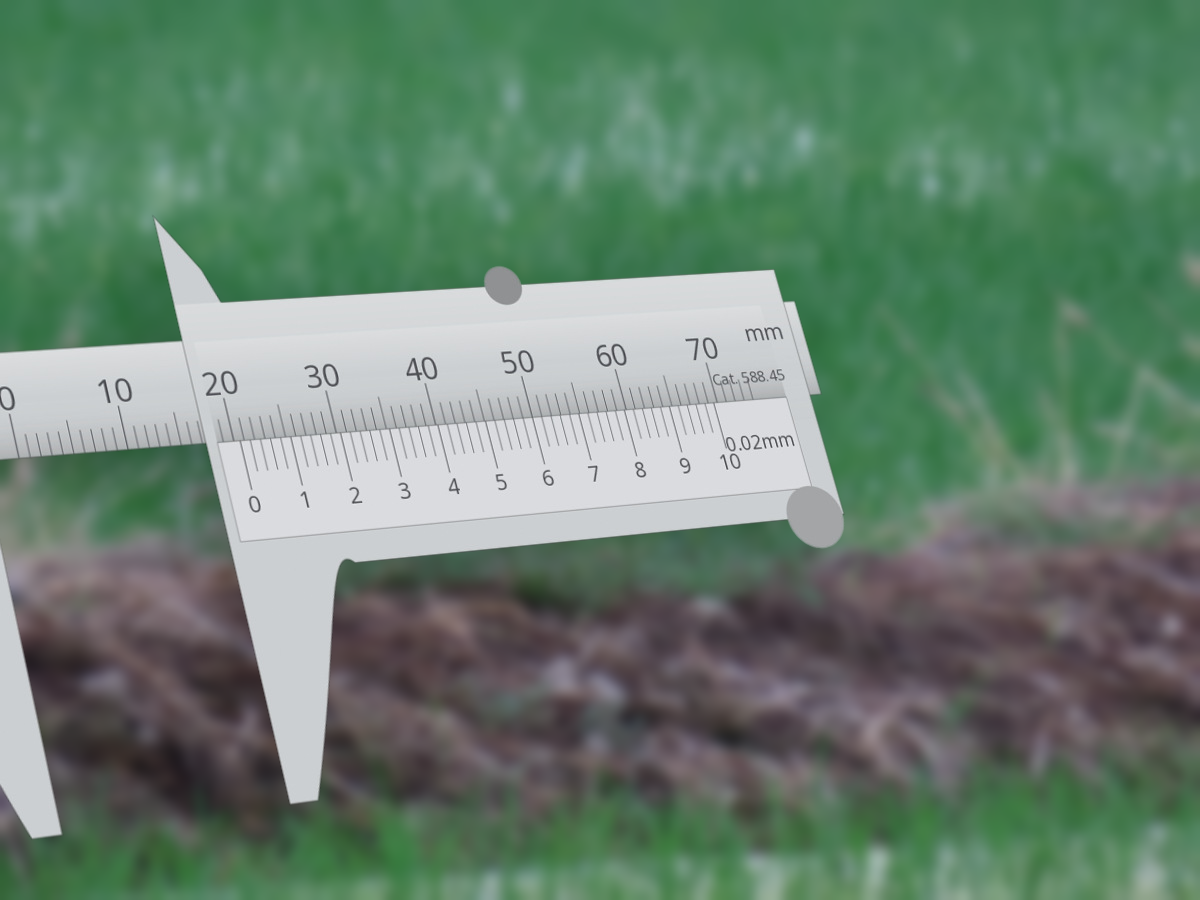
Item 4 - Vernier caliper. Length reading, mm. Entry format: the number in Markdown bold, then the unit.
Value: **20.6** mm
